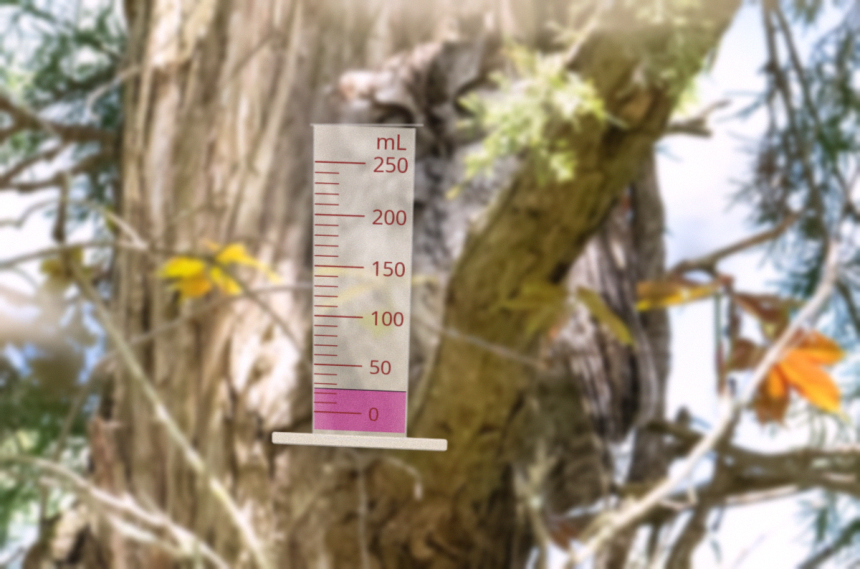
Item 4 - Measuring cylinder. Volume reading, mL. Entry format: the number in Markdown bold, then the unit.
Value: **25** mL
